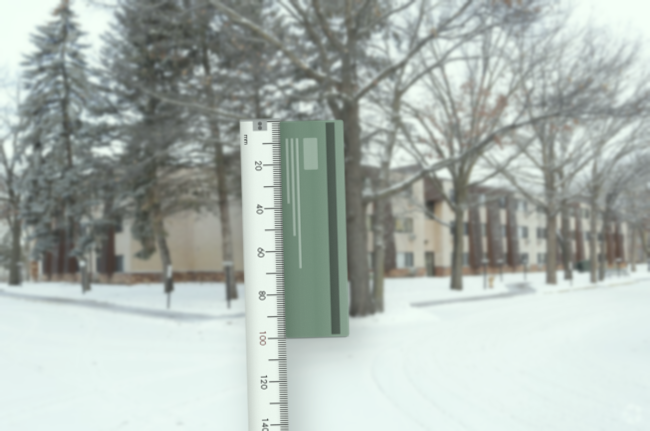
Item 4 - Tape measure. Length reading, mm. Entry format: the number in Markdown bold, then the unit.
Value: **100** mm
